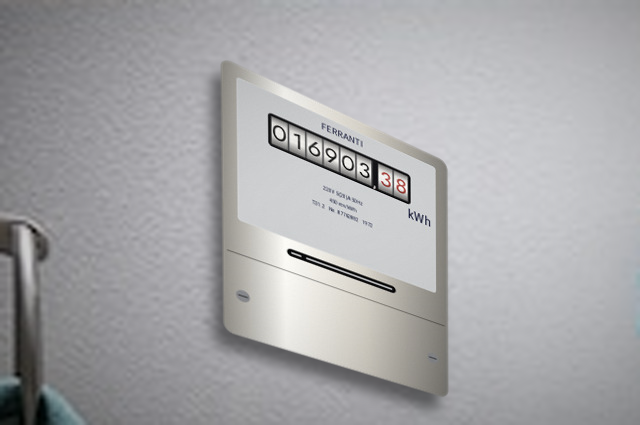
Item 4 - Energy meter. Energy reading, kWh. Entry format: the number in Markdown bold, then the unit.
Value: **16903.38** kWh
